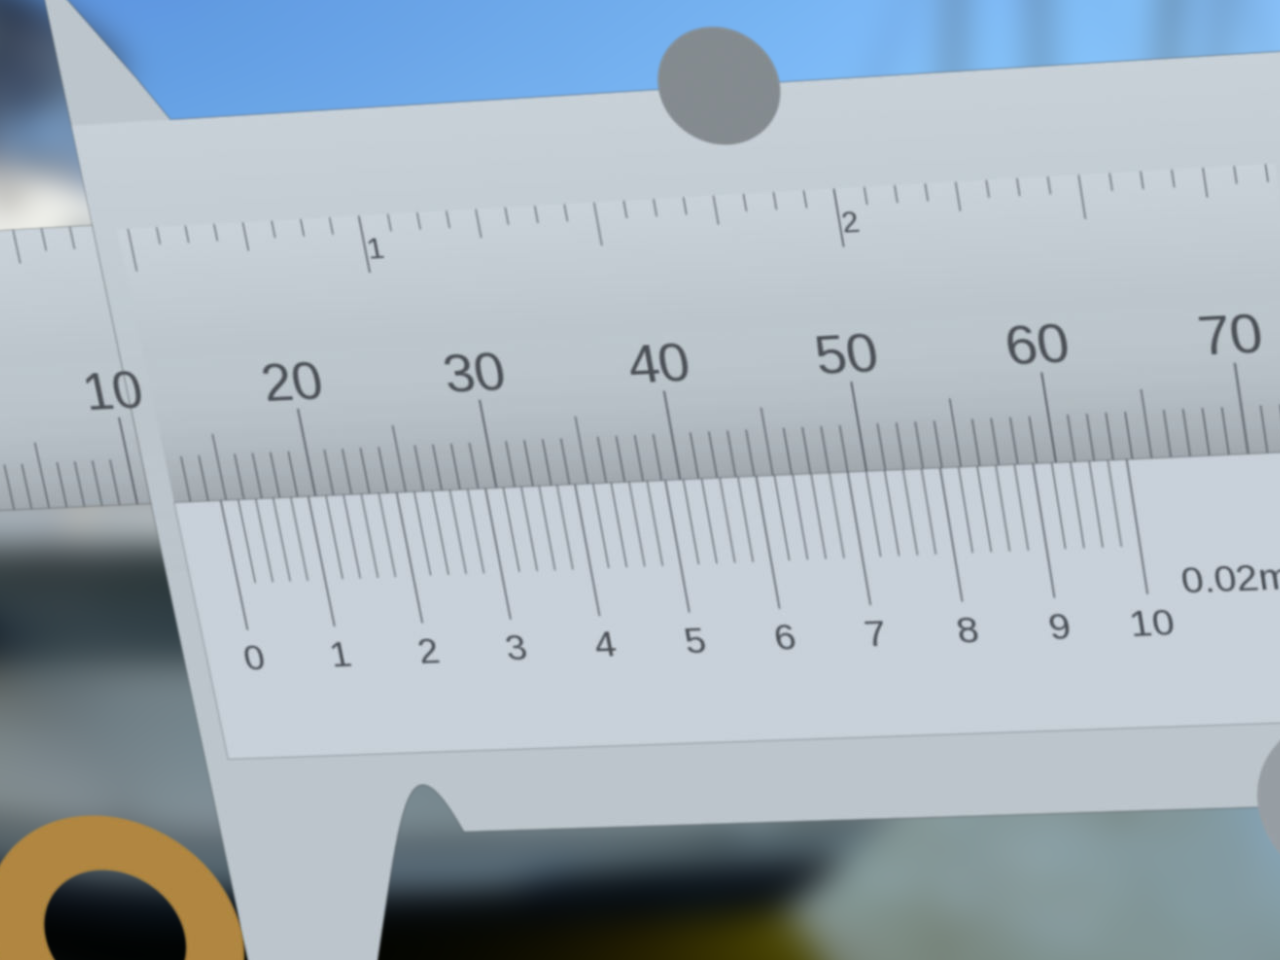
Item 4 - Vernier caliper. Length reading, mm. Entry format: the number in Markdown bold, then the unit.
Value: **14.7** mm
